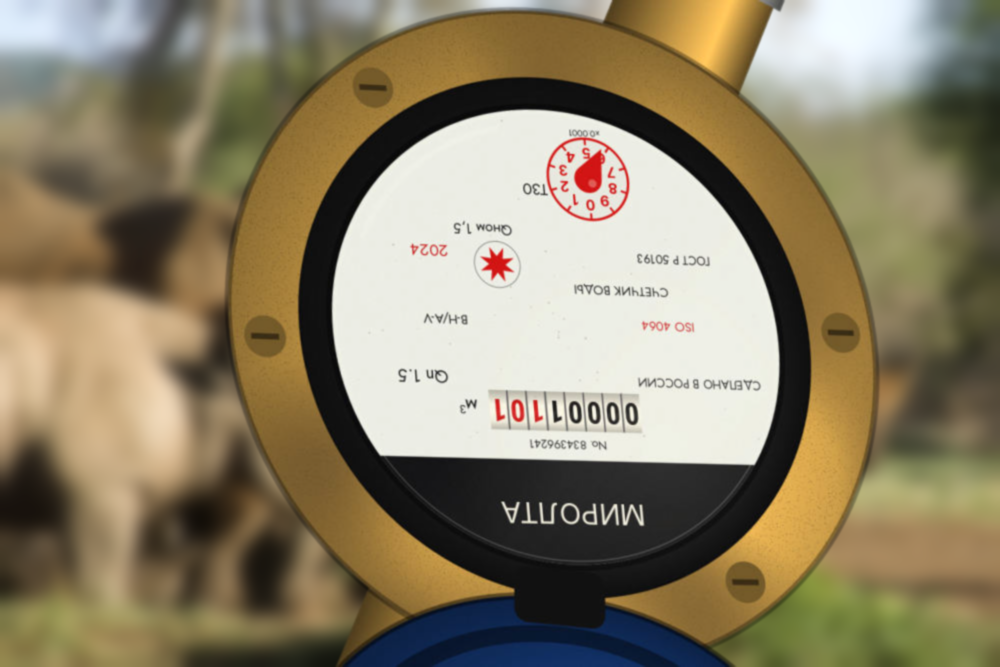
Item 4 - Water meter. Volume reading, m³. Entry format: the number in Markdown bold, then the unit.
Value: **1.1015** m³
